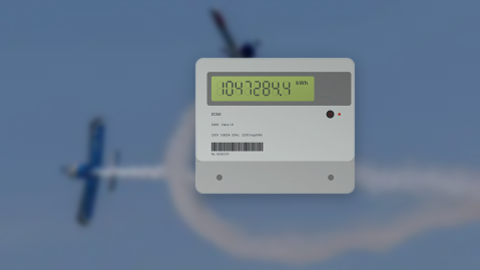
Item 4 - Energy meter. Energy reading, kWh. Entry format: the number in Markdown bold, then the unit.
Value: **1047284.4** kWh
